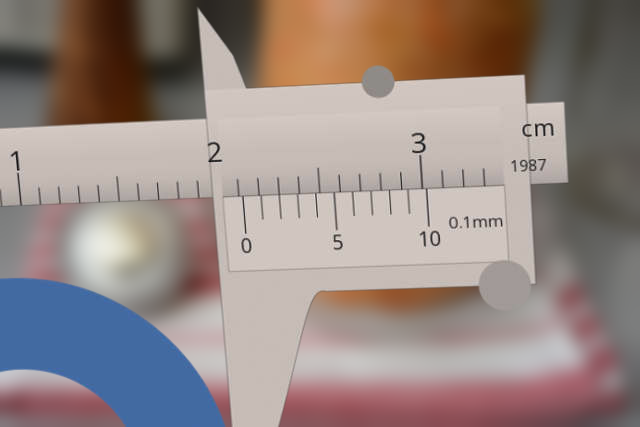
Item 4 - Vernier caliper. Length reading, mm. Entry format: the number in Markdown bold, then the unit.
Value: **21.2** mm
